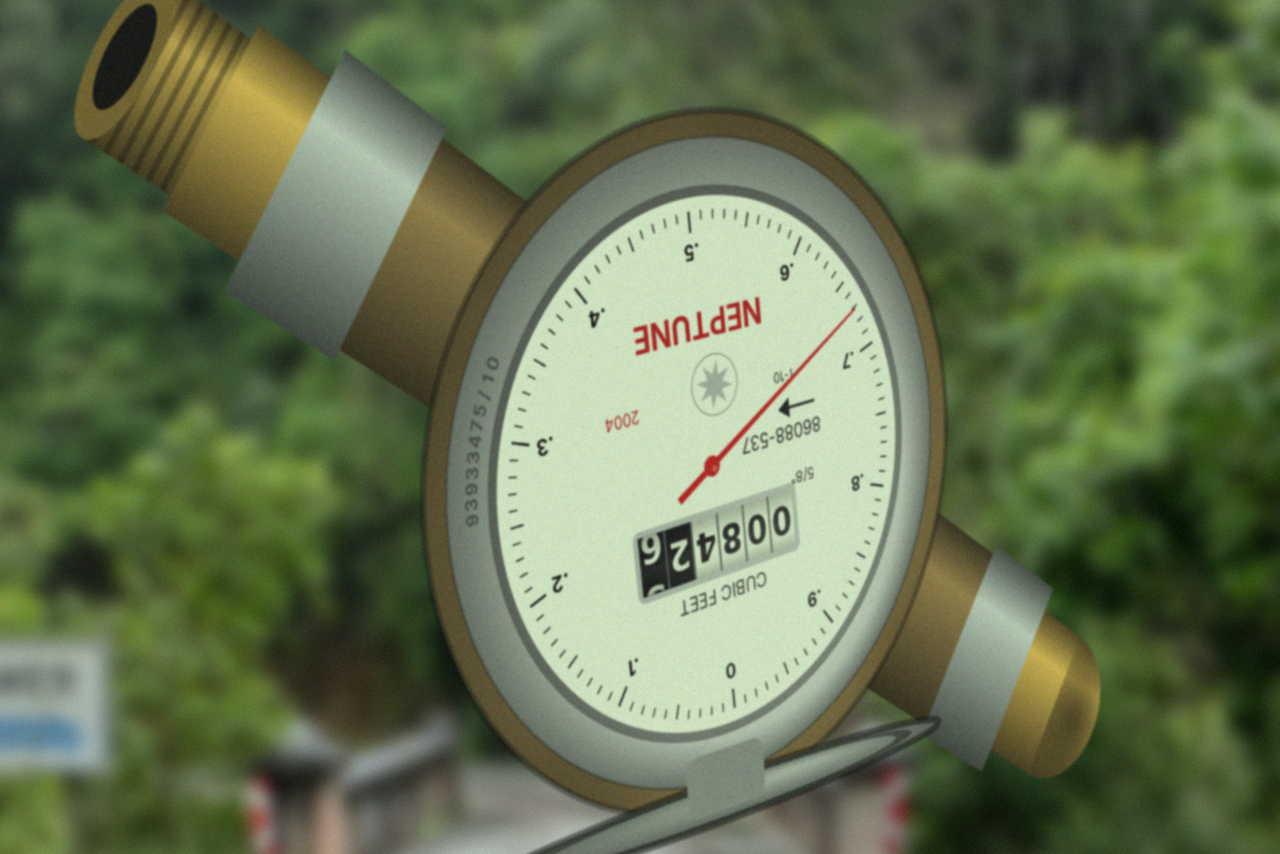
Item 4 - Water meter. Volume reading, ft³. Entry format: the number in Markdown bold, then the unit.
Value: **8425.67** ft³
